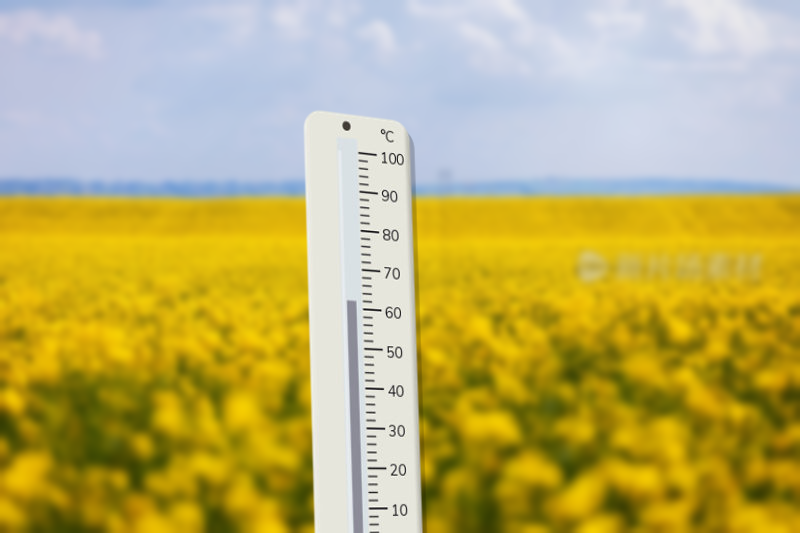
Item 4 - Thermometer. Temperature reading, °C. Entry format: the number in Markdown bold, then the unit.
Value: **62** °C
